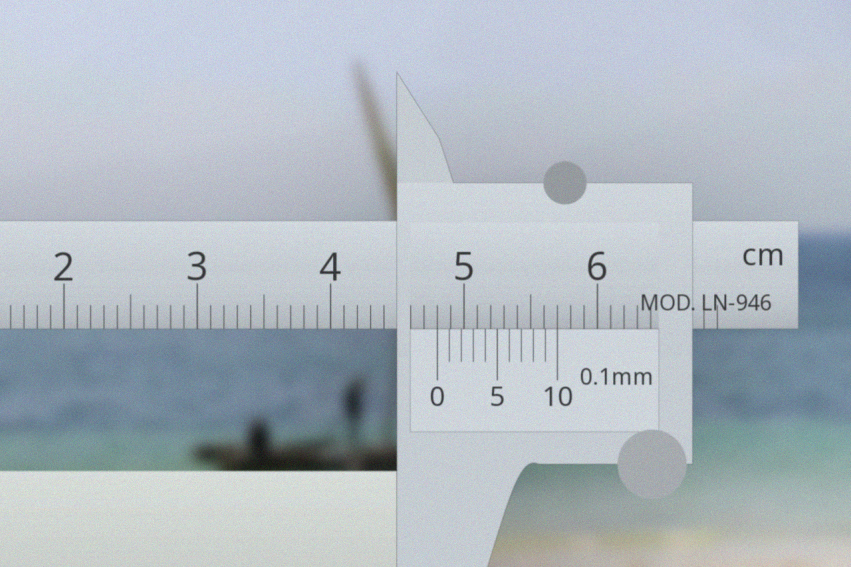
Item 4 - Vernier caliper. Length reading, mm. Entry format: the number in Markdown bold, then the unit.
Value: **48.0** mm
